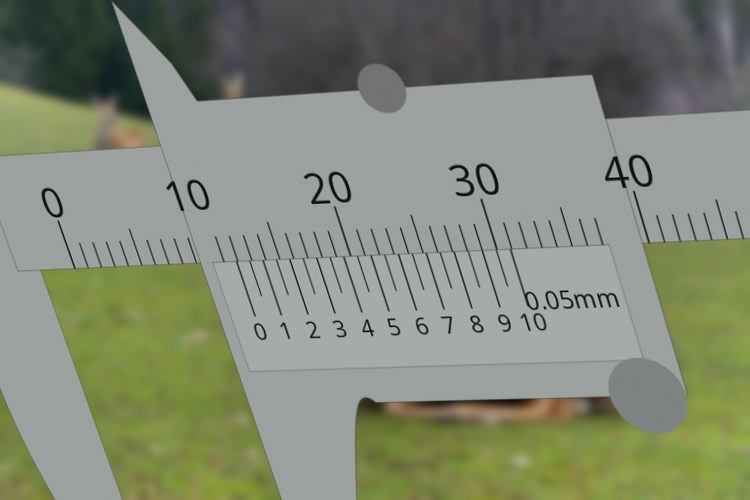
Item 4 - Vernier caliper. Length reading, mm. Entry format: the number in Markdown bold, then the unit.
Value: **11.9** mm
